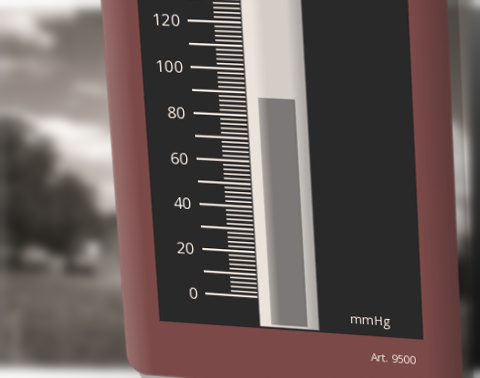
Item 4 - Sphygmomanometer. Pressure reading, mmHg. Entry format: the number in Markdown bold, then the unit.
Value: **88** mmHg
